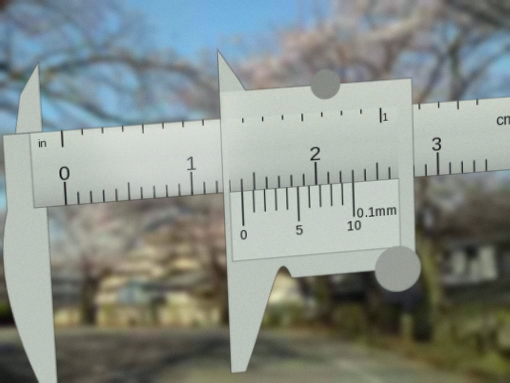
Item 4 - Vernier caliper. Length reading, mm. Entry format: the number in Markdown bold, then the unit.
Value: **14.0** mm
